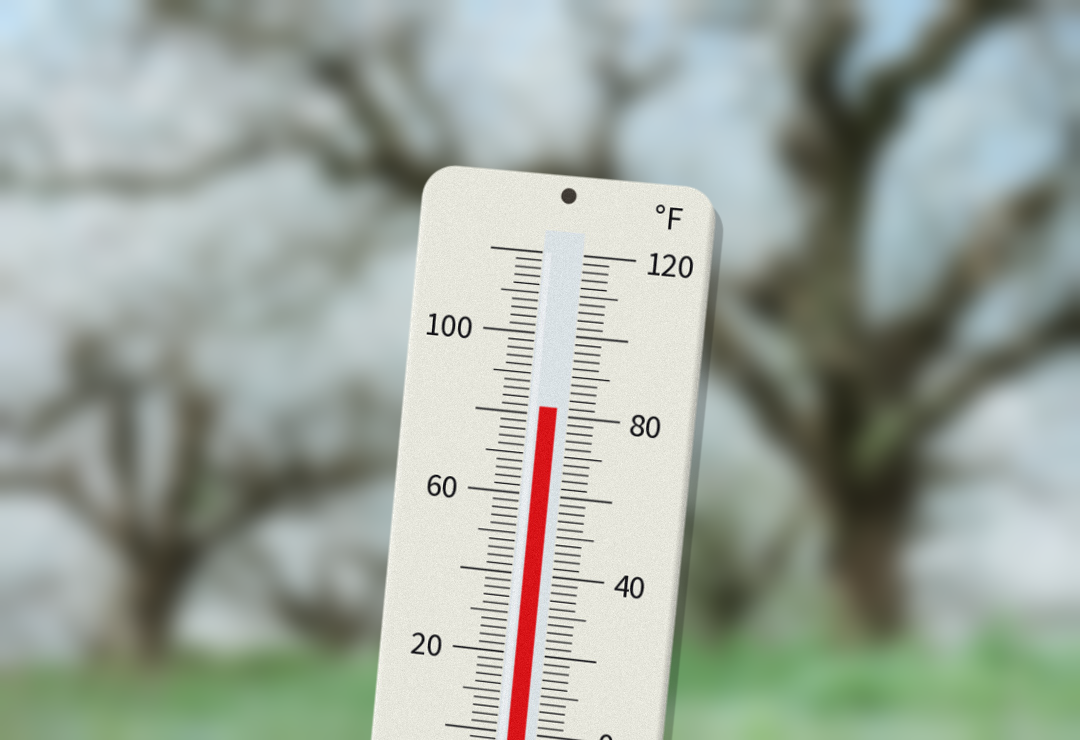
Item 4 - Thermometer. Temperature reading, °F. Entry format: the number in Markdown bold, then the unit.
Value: **82** °F
